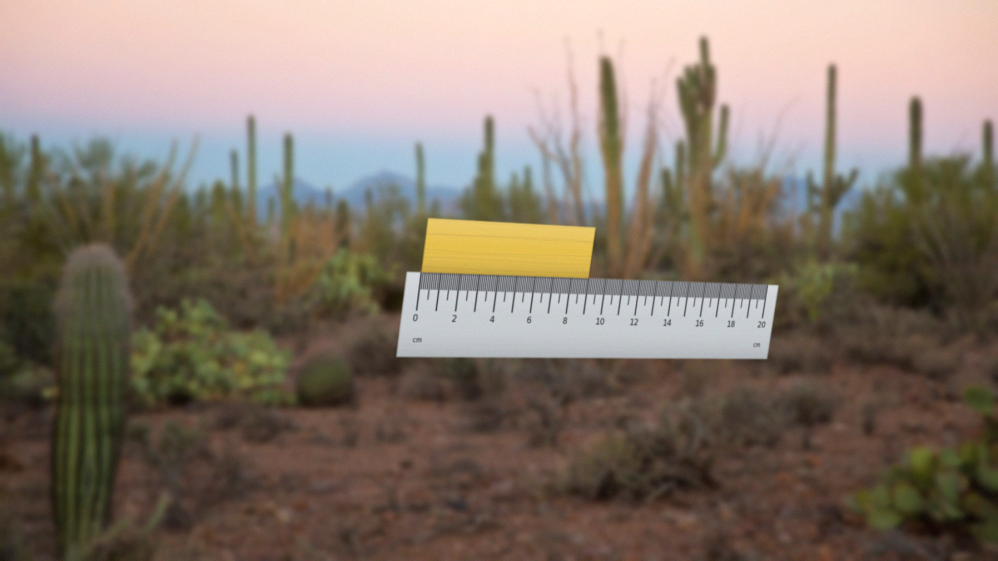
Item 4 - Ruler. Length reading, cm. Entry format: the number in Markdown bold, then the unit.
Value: **9** cm
